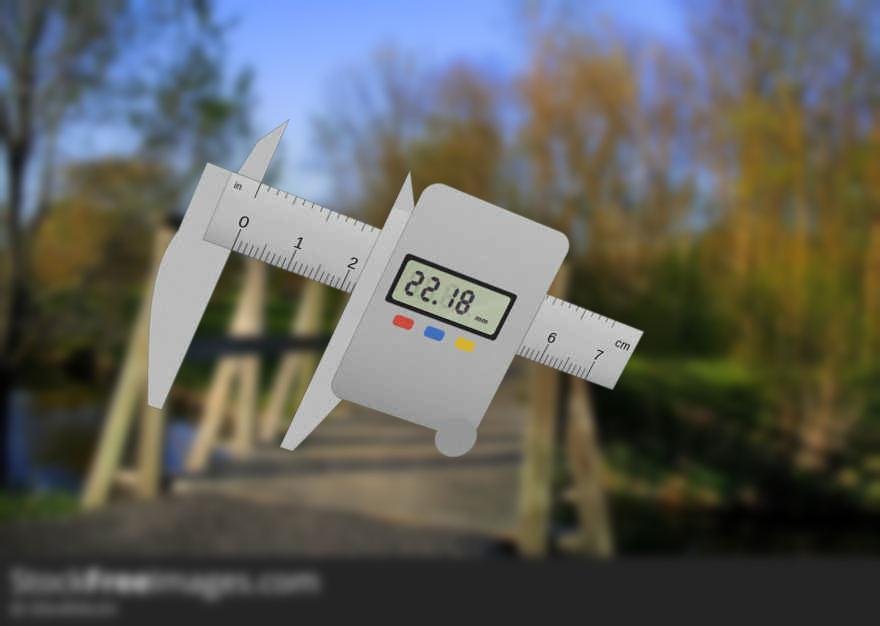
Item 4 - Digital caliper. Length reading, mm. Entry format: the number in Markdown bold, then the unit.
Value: **22.18** mm
